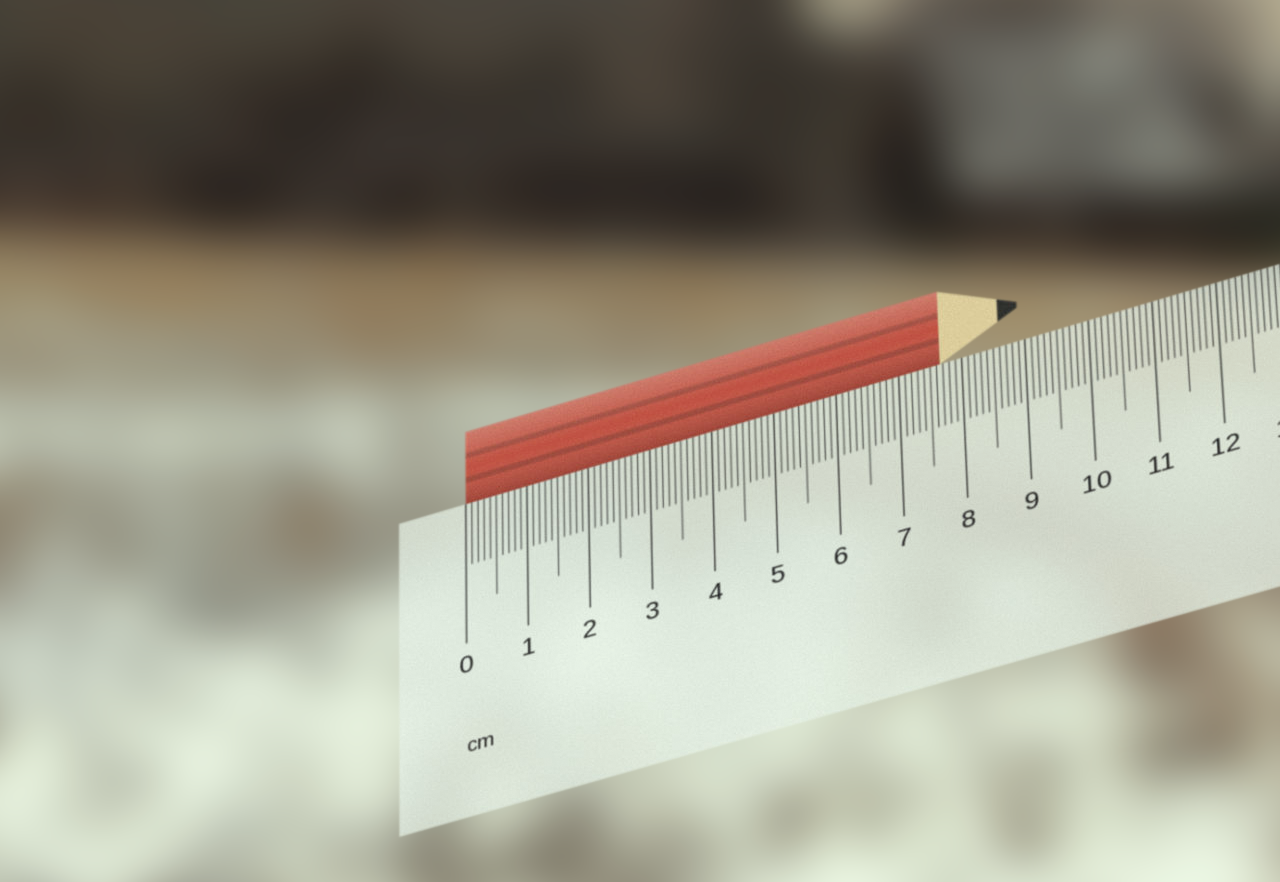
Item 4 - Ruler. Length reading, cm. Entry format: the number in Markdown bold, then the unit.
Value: **8.9** cm
